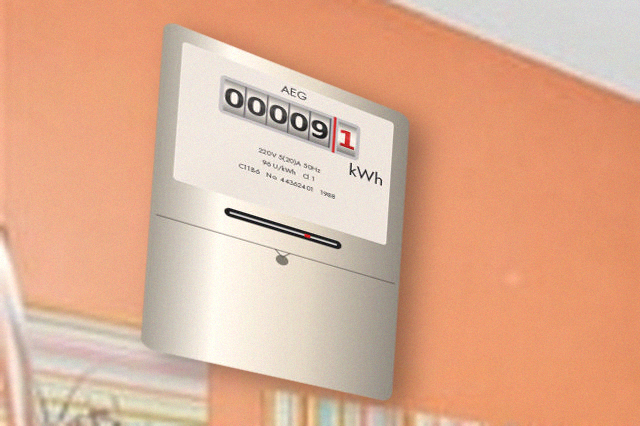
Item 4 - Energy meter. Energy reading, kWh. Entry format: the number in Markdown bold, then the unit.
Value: **9.1** kWh
